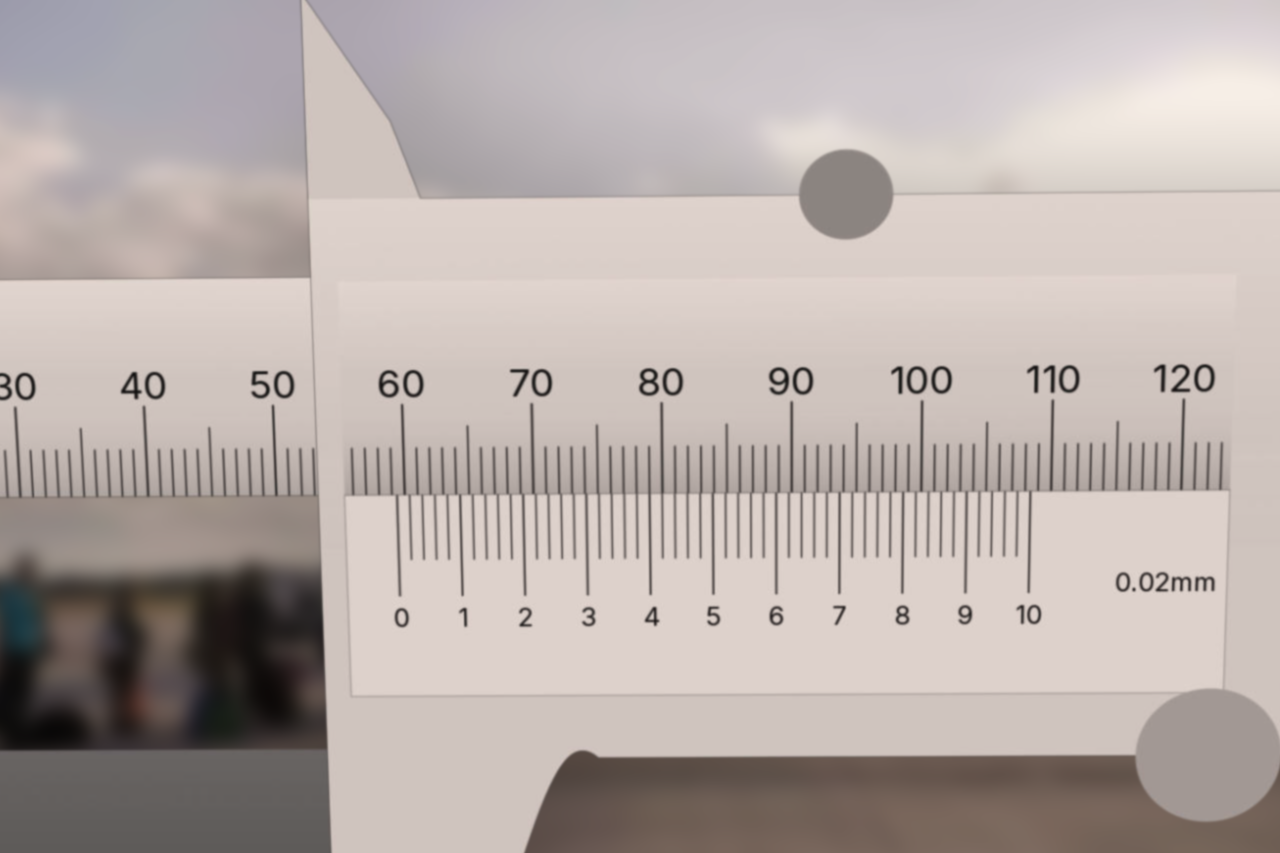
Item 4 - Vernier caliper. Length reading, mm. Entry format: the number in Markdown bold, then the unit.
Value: **59.4** mm
